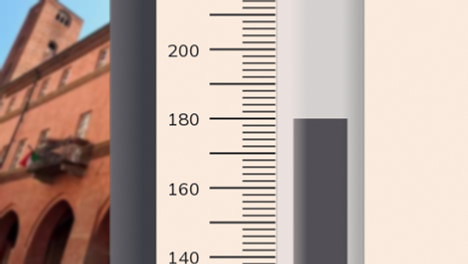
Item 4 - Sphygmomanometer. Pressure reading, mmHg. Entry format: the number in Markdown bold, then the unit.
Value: **180** mmHg
